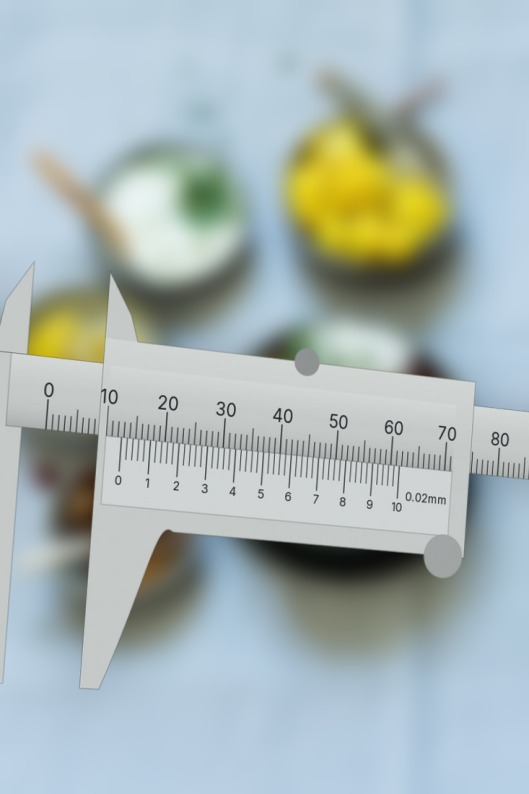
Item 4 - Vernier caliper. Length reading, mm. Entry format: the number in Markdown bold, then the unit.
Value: **12.6** mm
